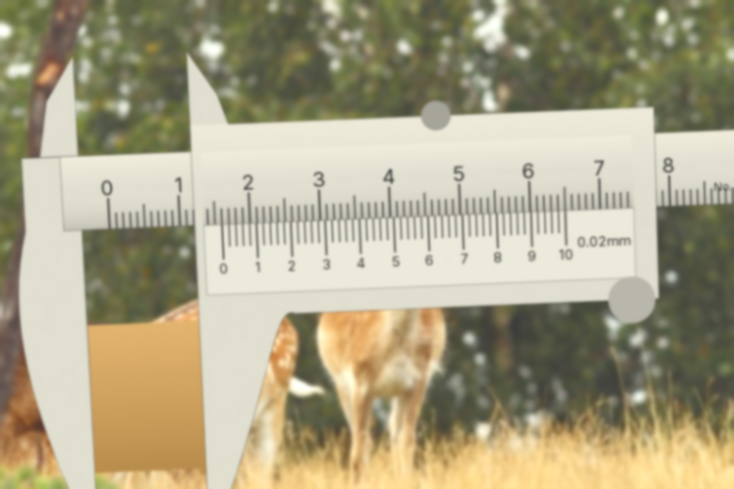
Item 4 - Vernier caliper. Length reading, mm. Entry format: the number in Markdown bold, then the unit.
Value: **16.0** mm
